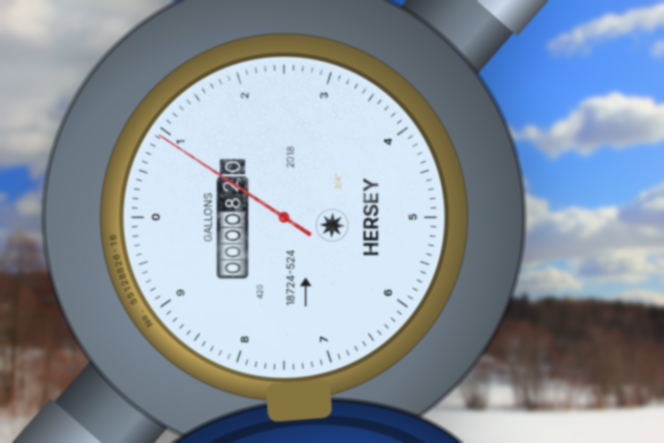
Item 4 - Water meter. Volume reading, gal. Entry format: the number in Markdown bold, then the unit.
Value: **820.9** gal
